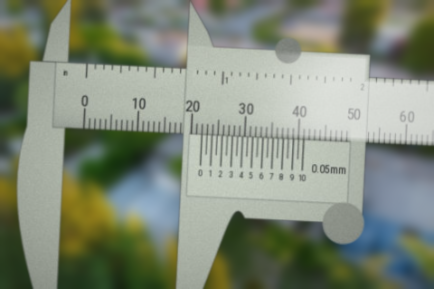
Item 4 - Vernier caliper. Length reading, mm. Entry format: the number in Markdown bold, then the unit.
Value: **22.0** mm
